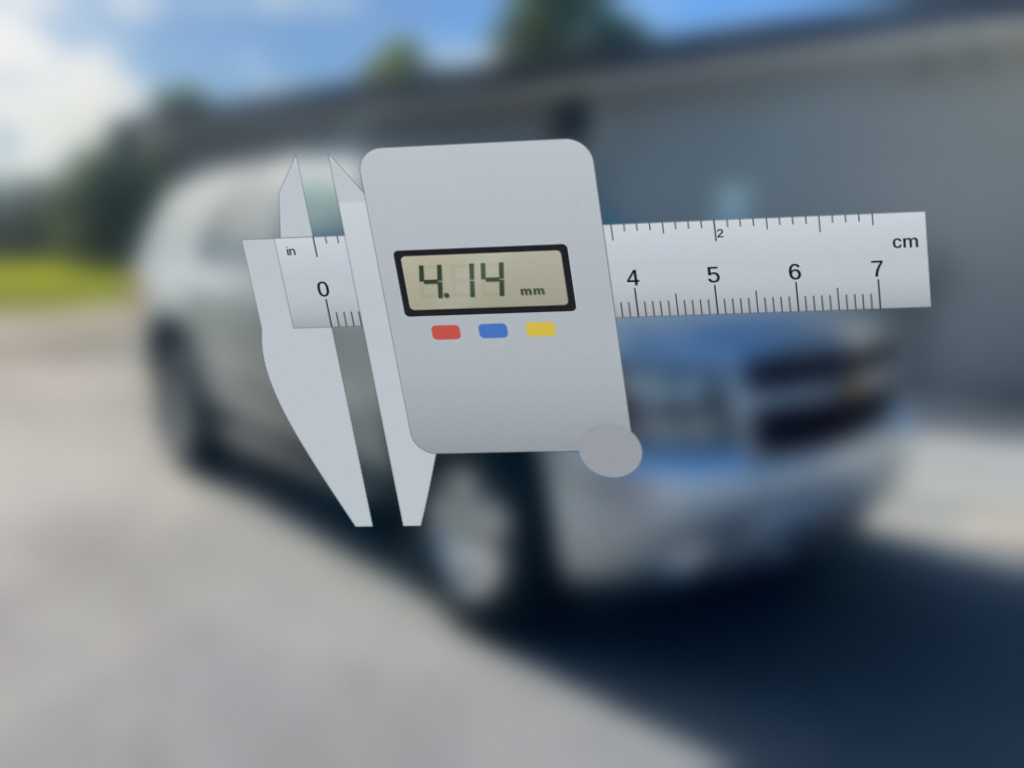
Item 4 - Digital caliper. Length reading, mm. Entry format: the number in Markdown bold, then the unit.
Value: **4.14** mm
